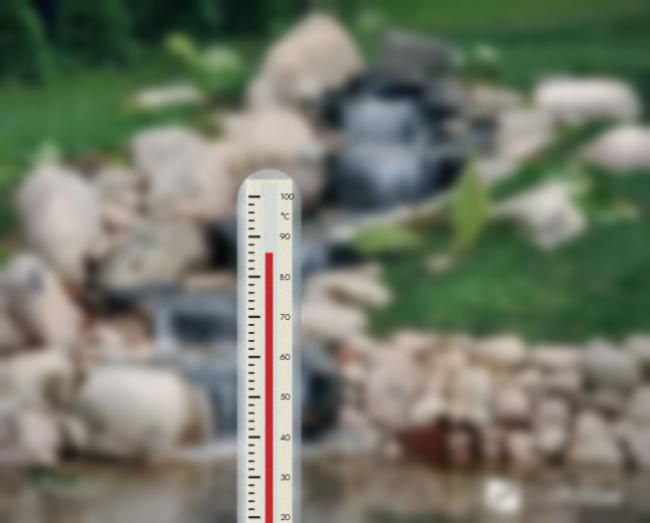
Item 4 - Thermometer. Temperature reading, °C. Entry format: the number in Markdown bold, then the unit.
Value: **86** °C
